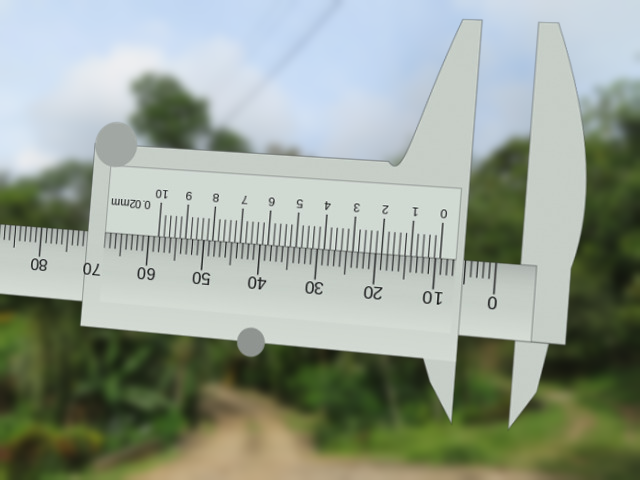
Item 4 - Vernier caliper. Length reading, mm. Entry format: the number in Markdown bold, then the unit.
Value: **9.2** mm
